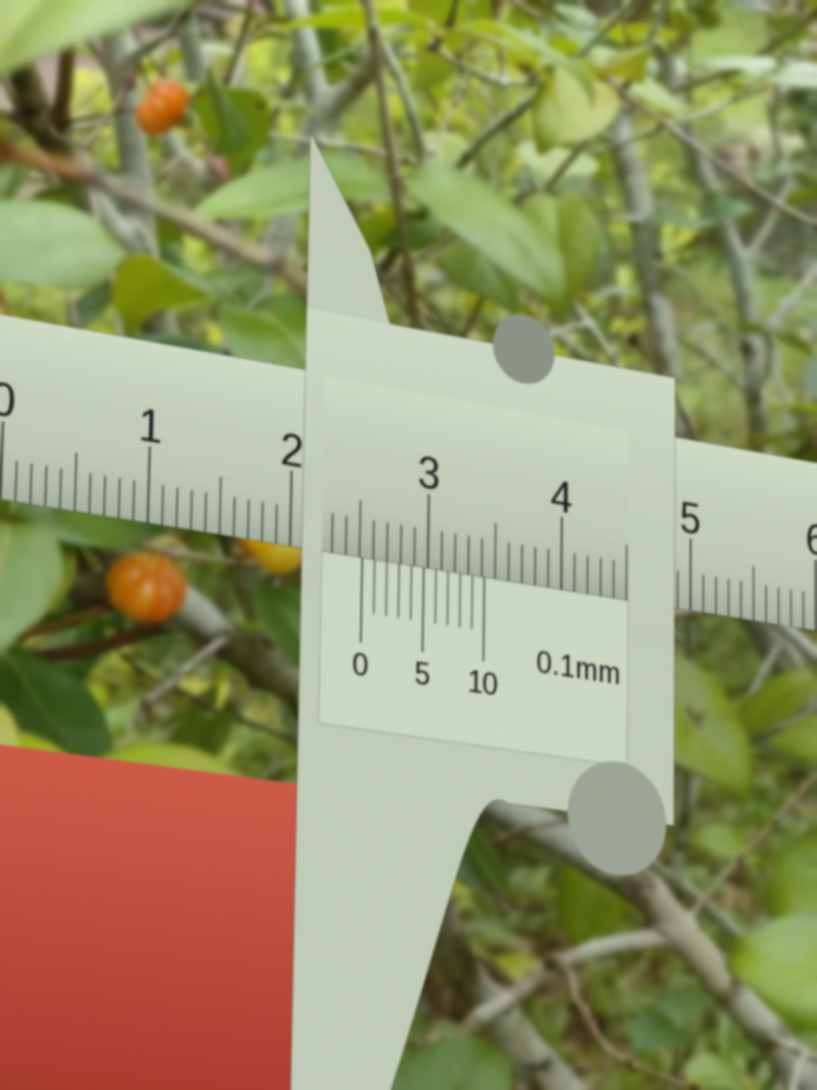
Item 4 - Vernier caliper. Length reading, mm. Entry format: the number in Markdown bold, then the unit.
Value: **25.2** mm
